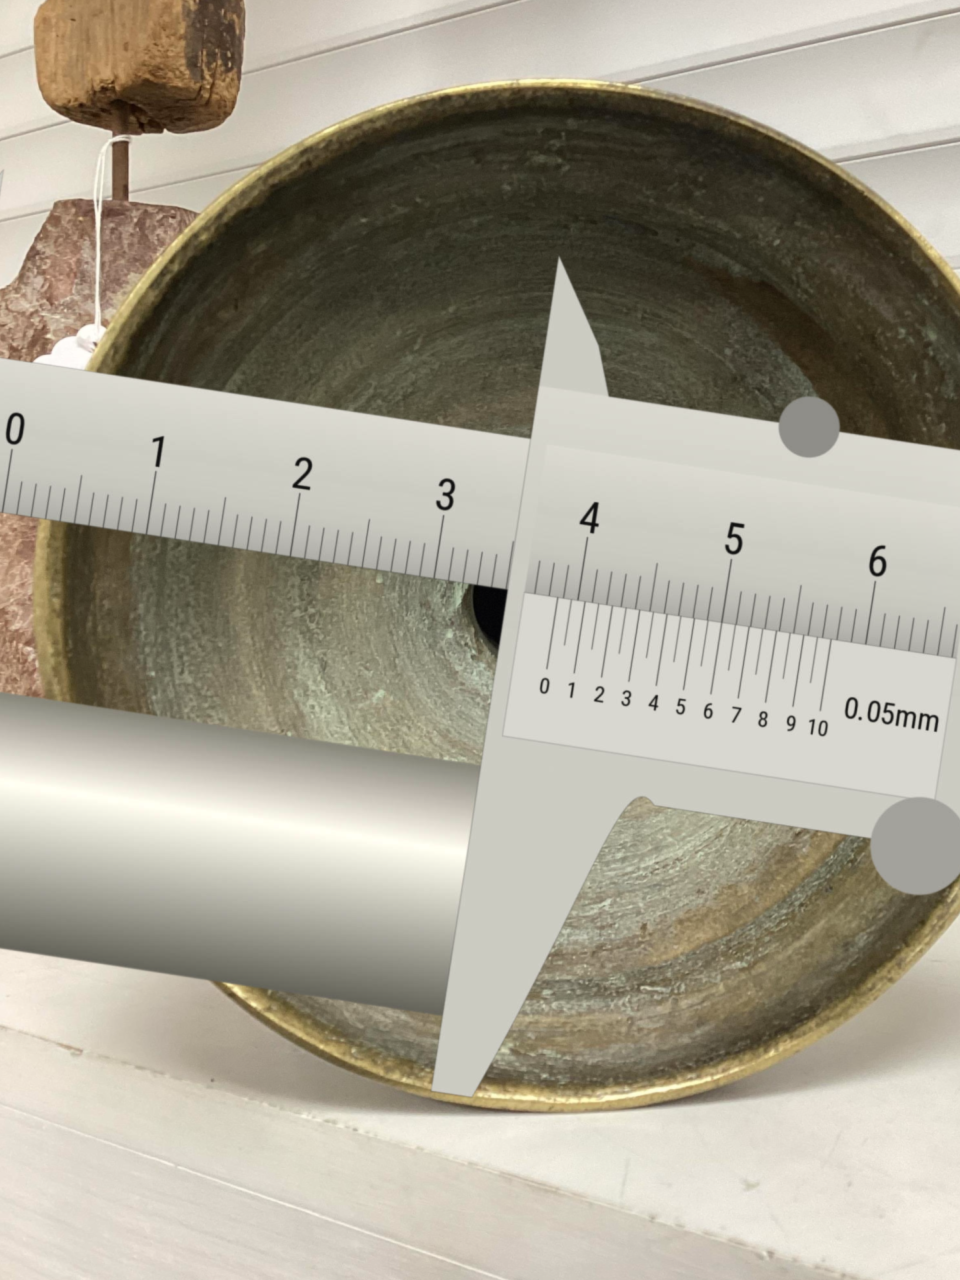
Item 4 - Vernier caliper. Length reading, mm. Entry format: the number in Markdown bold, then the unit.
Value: **38.6** mm
